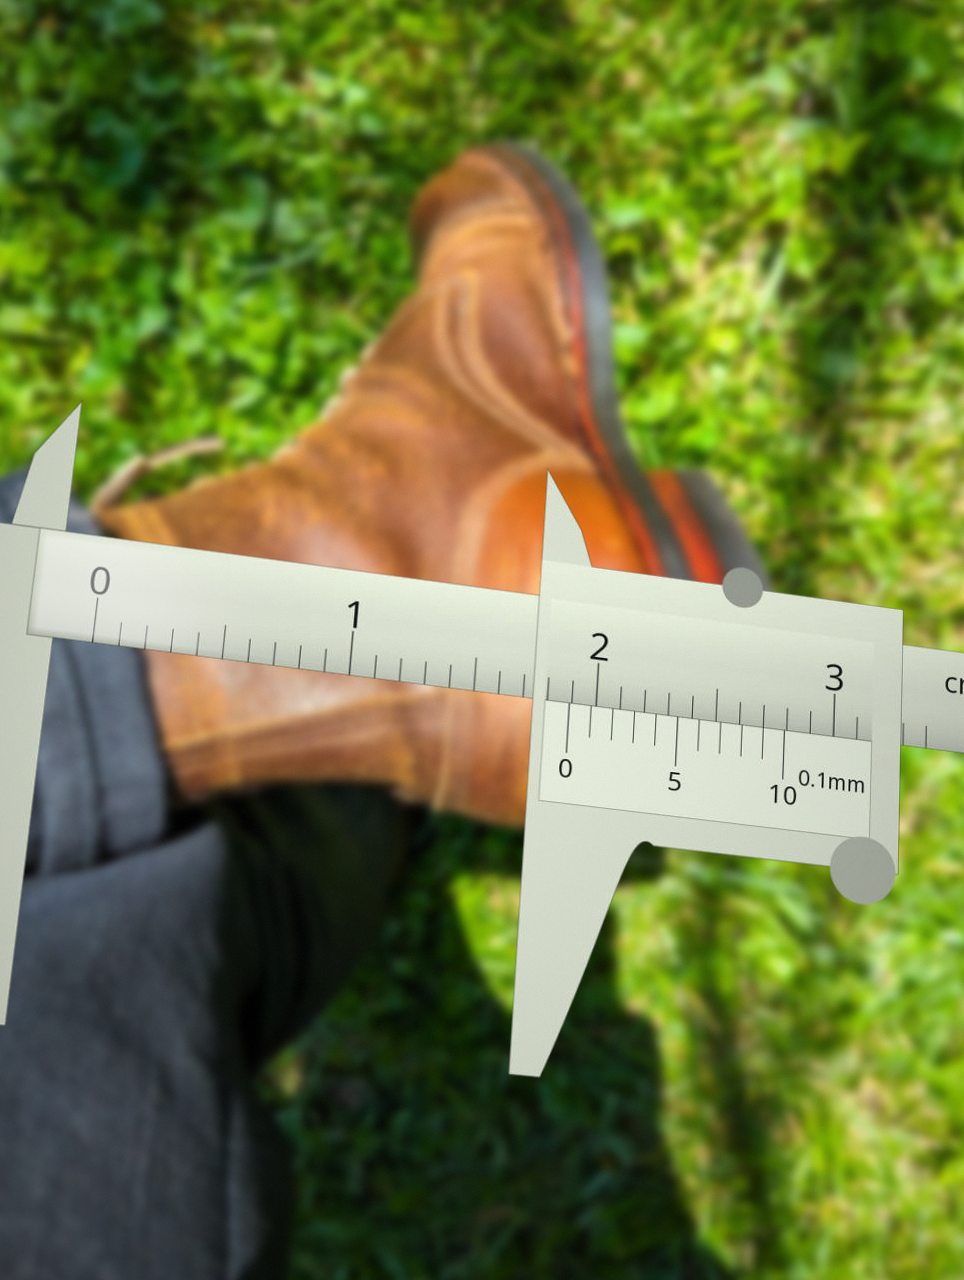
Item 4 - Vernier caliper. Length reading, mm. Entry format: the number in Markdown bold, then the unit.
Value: **18.9** mm
